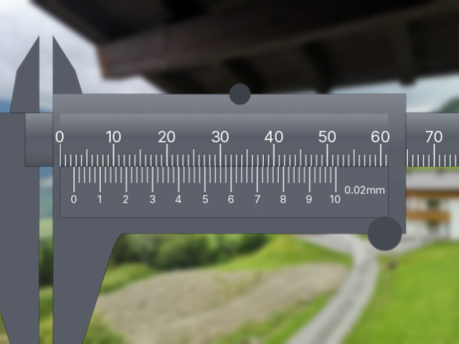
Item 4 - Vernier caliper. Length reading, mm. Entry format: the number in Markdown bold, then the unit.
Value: **2.6** mm
